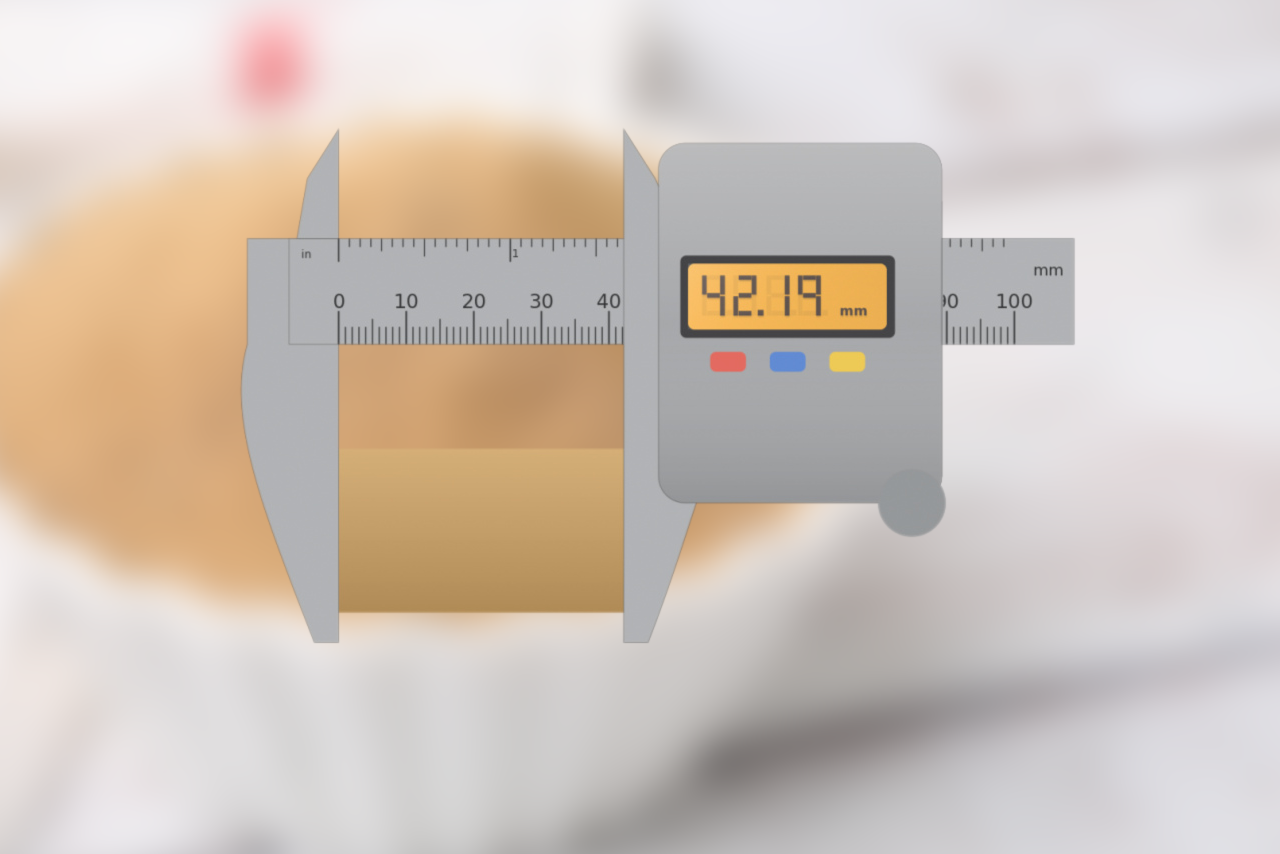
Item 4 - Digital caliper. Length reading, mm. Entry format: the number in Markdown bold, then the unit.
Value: **42.19** mm
